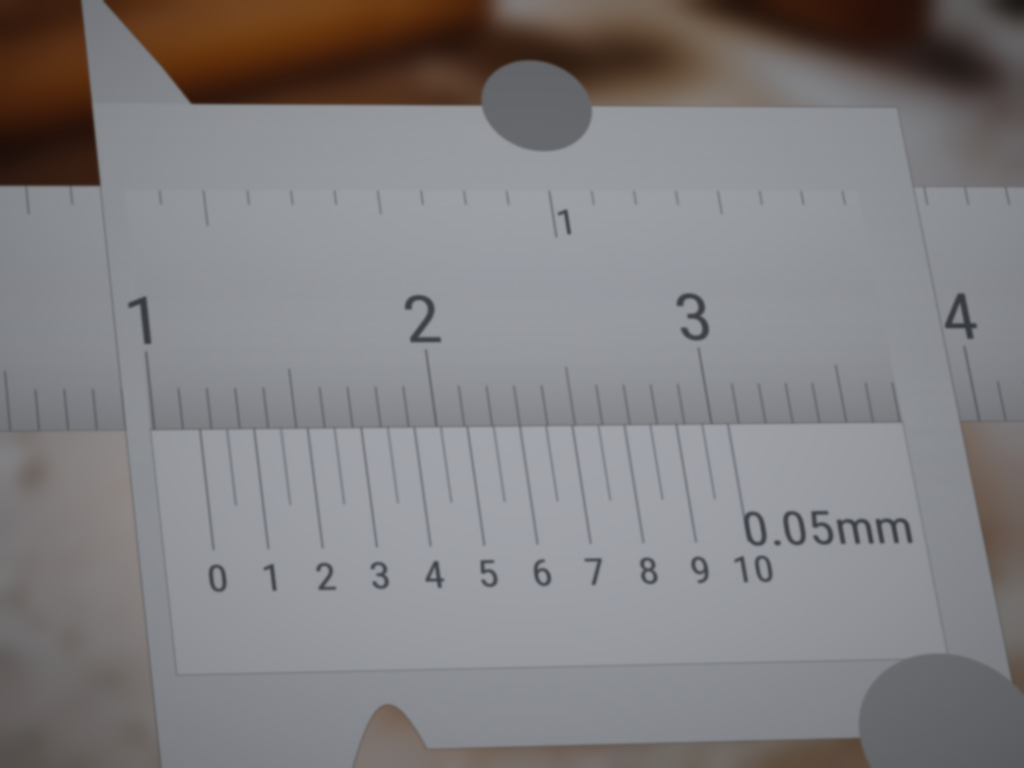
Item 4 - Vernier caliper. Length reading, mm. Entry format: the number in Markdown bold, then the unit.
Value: **11.6** mm
